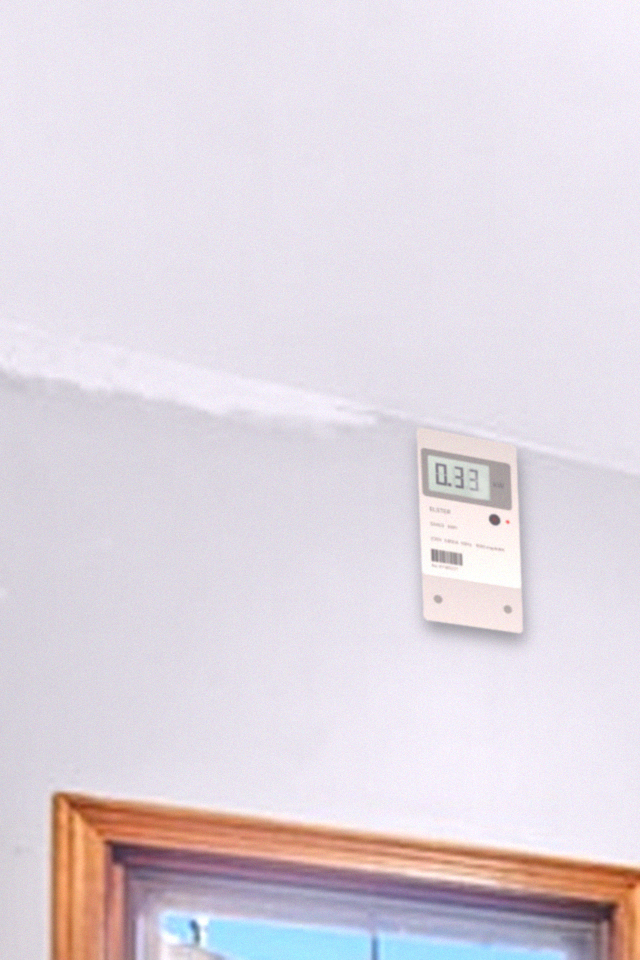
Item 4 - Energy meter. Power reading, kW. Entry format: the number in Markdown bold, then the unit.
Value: **0.33** kW
